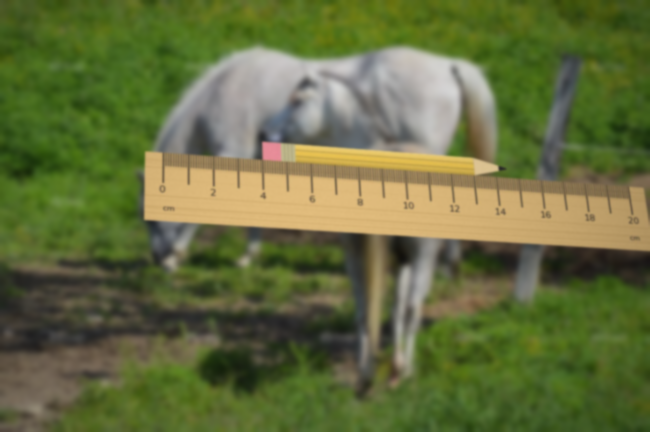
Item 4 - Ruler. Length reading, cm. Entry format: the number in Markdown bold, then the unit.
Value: **10.5** cm
